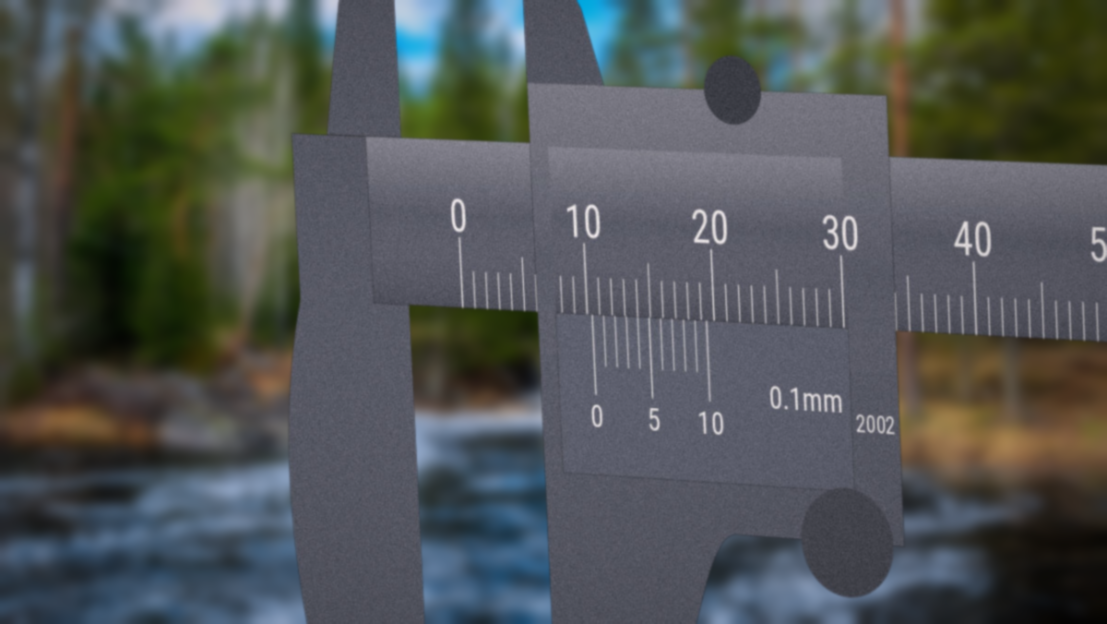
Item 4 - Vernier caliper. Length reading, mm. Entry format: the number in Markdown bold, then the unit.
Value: **10.4** mm
